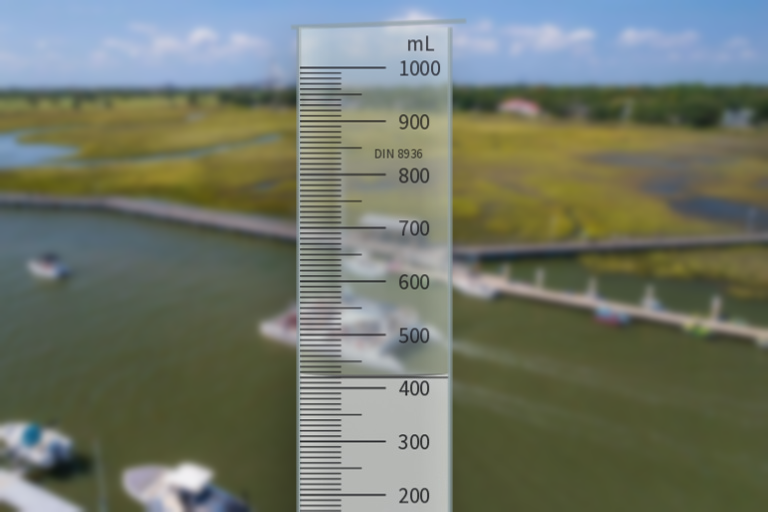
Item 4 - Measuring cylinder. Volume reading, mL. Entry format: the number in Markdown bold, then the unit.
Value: **420** mL
